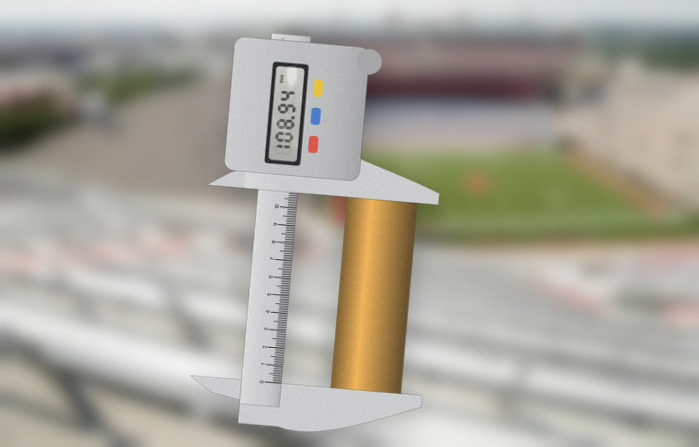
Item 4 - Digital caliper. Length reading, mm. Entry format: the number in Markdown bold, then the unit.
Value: **108.94** mm
